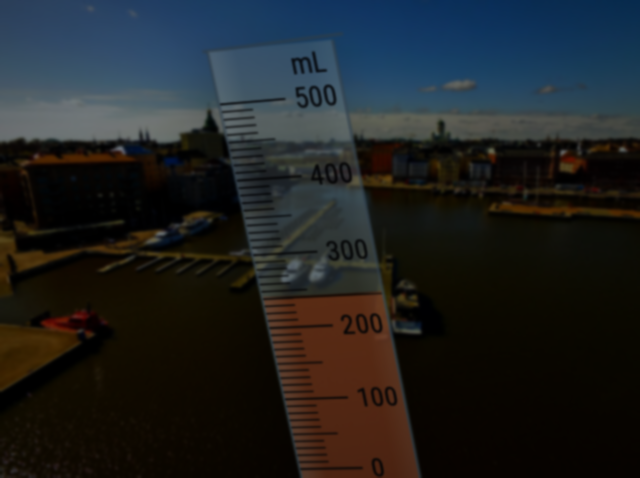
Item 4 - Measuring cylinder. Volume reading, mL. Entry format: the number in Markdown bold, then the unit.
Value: **240** mL
